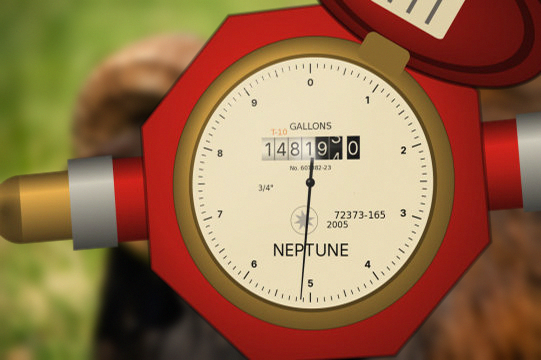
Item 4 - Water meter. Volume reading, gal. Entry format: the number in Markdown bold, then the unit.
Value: **1481935.1** gal
